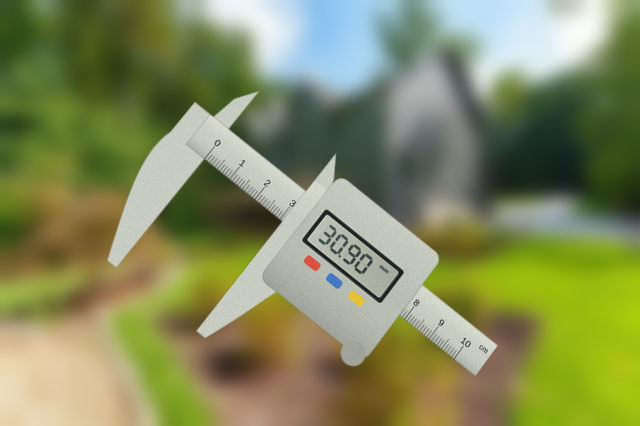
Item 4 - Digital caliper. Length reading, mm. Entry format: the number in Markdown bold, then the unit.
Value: **30.90** mm
